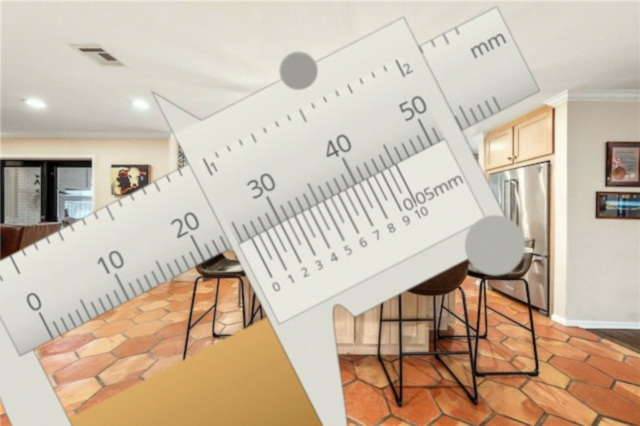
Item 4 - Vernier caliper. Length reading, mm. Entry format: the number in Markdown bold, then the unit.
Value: **26.2** mm
